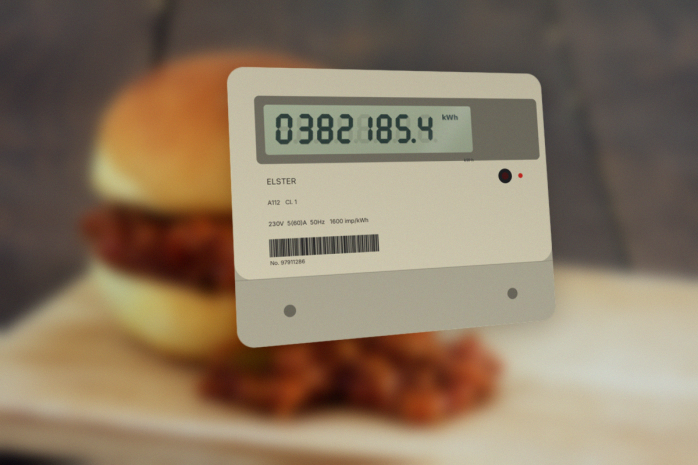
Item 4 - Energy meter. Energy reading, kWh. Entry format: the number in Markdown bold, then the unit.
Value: **382185.4** kWh
